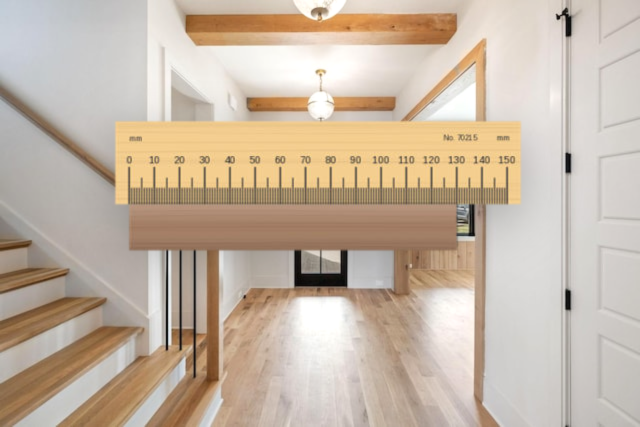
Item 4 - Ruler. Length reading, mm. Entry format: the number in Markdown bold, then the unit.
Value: **130** mm
